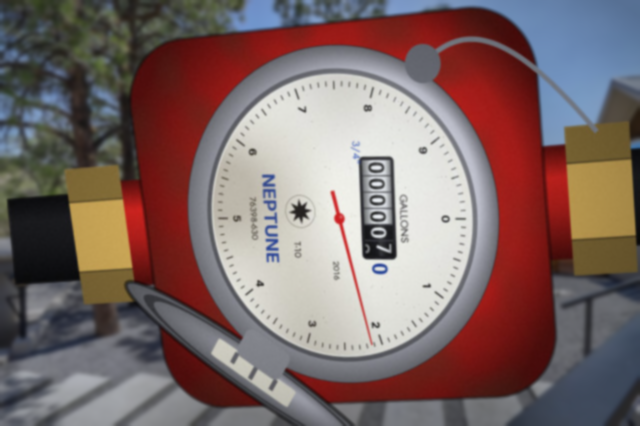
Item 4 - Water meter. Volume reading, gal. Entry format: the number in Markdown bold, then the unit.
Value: **72.1** gal
